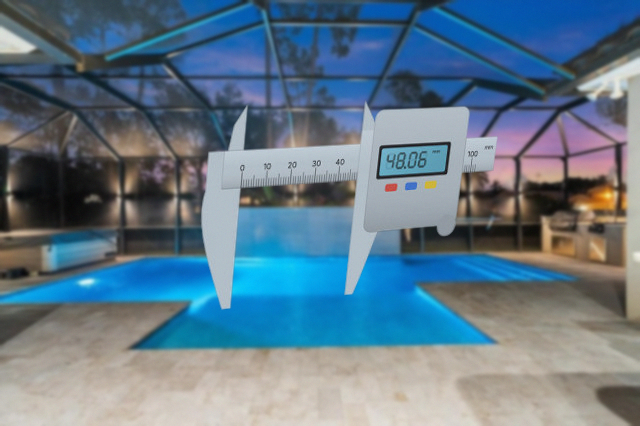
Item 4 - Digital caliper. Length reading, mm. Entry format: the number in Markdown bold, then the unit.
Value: **48.06** mm
